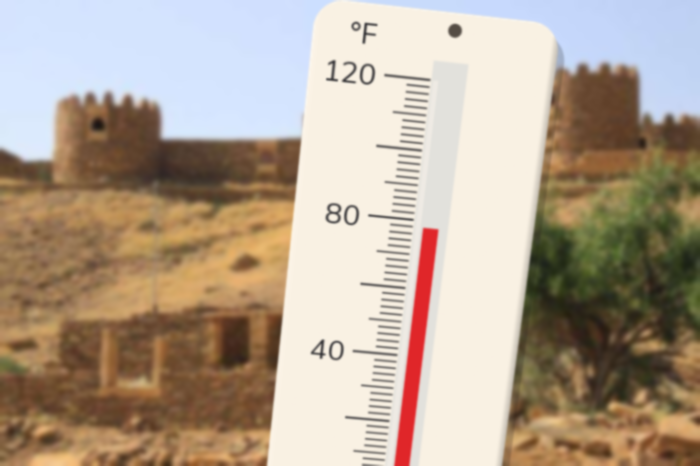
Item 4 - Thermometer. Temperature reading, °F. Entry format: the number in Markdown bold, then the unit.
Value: **78** °F
